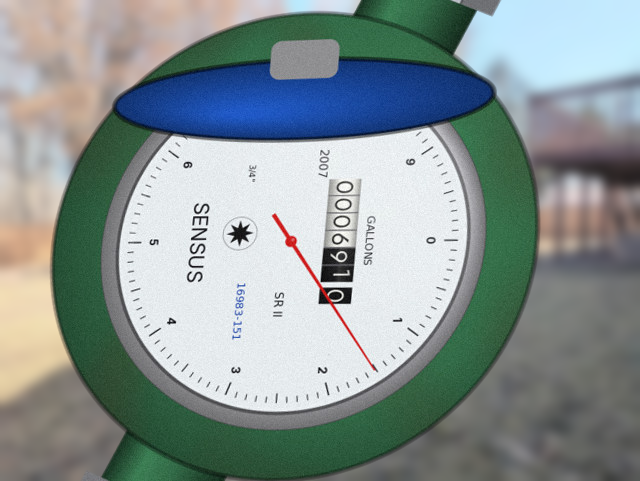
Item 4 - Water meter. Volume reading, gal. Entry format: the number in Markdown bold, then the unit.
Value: **6911.5** gal
